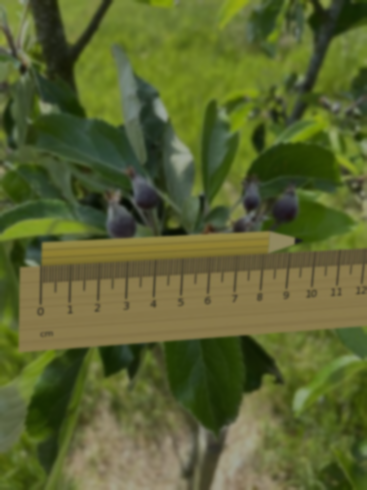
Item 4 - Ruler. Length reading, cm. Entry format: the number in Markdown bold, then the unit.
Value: **9.5** cm
